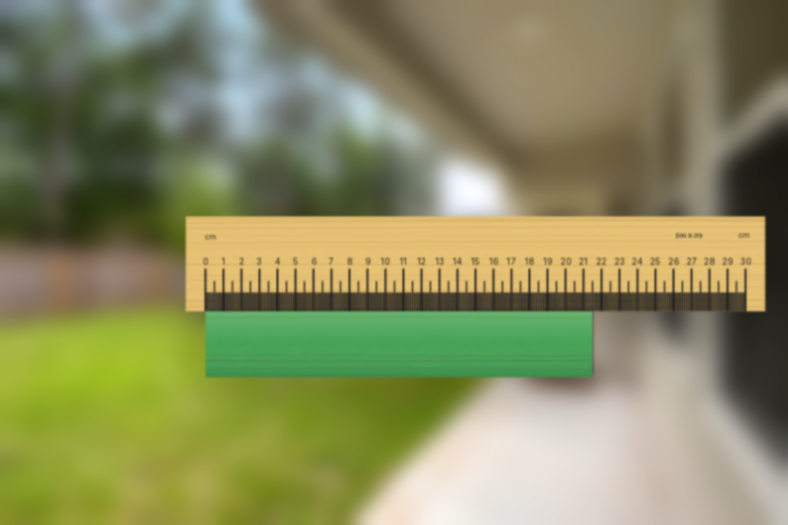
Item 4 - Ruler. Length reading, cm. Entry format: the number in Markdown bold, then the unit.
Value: **21.5** cm
